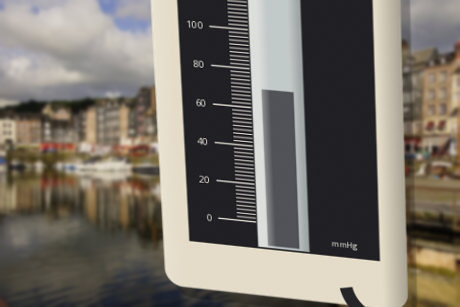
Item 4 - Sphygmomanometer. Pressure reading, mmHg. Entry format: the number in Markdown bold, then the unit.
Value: **70** mmHg
